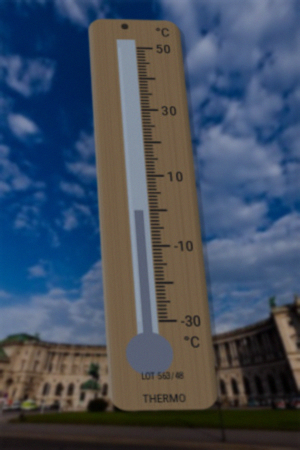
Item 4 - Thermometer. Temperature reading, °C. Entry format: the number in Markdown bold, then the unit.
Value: **0** °C
